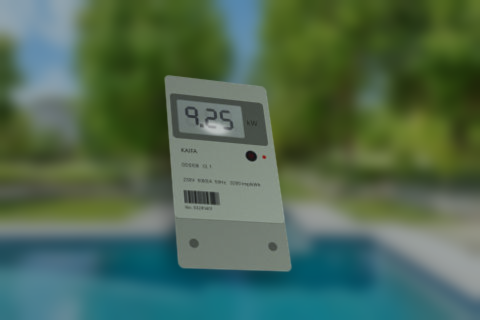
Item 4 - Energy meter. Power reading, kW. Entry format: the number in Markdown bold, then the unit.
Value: **9.25** kW
